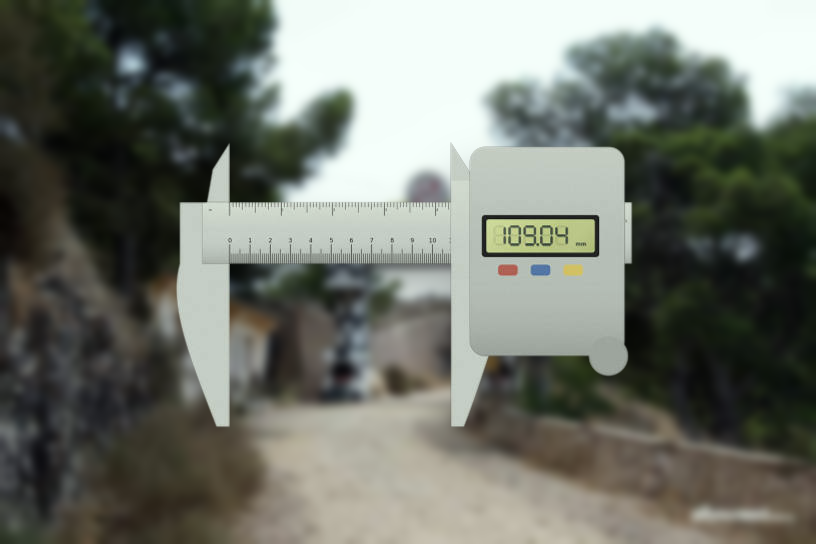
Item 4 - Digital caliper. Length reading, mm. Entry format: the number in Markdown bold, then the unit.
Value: **109.04** mm
